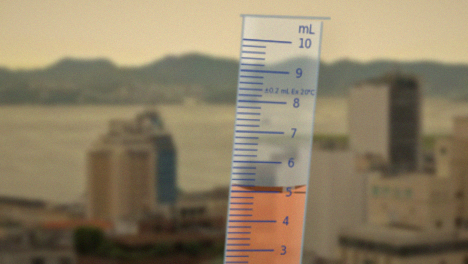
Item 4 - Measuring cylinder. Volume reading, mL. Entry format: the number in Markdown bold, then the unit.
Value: **5** mL
